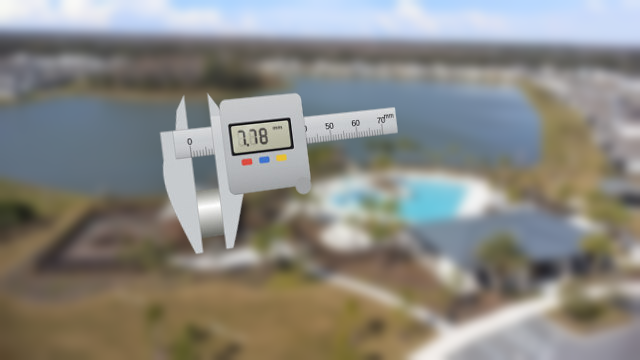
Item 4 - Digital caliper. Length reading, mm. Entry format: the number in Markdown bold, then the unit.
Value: **7.78** mm
